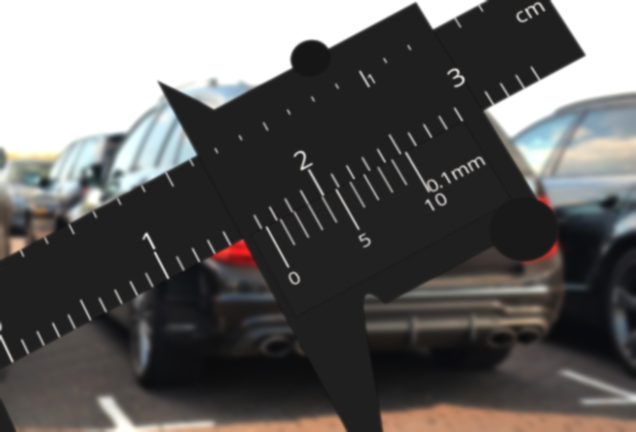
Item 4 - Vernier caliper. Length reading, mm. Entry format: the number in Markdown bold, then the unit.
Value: **16.3** mm
